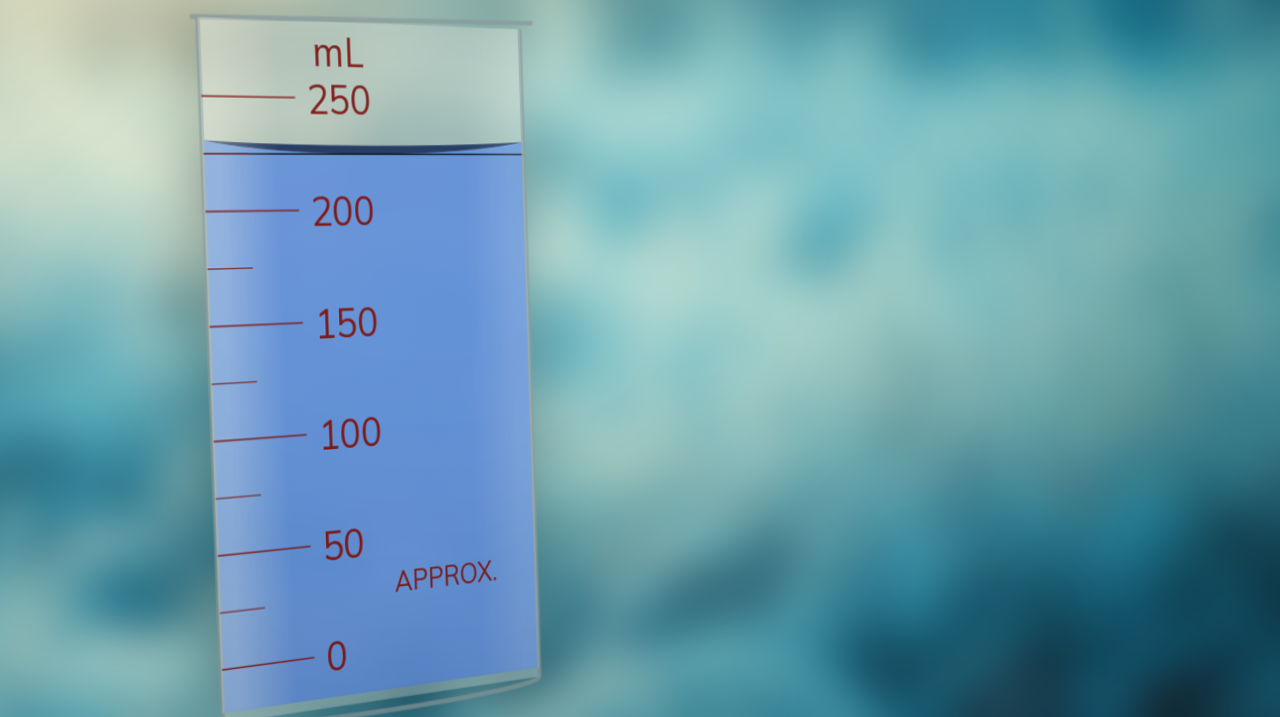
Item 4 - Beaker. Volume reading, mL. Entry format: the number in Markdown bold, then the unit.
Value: **225** mL
